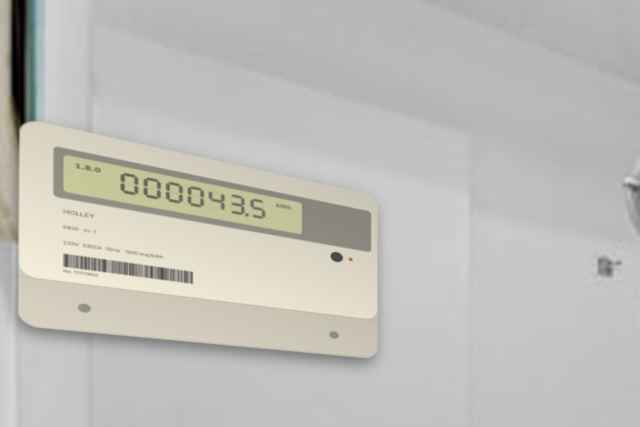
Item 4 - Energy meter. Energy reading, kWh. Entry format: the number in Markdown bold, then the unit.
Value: **43.5** kWh
